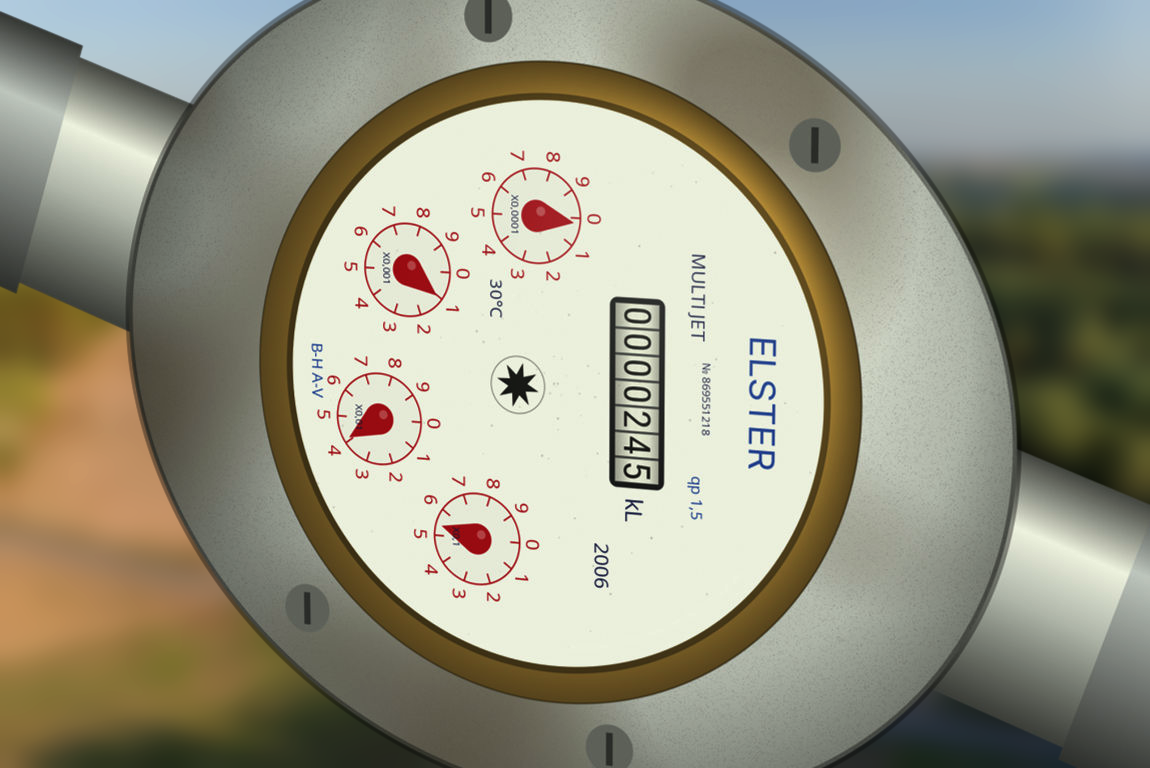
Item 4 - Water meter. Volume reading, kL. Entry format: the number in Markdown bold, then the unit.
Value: **245.5410** kL
